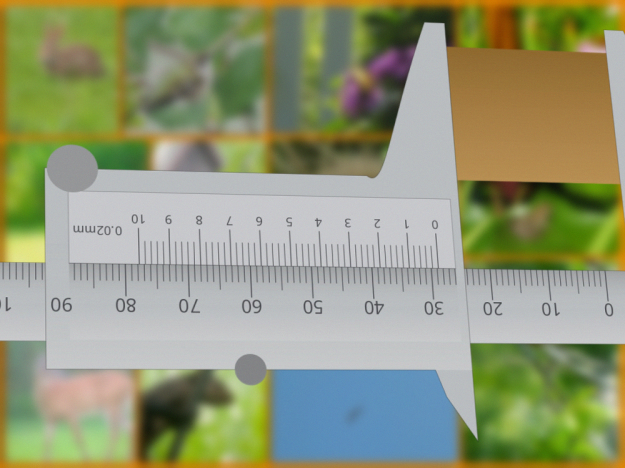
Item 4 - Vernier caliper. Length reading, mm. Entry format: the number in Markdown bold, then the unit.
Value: **28.8** mm
